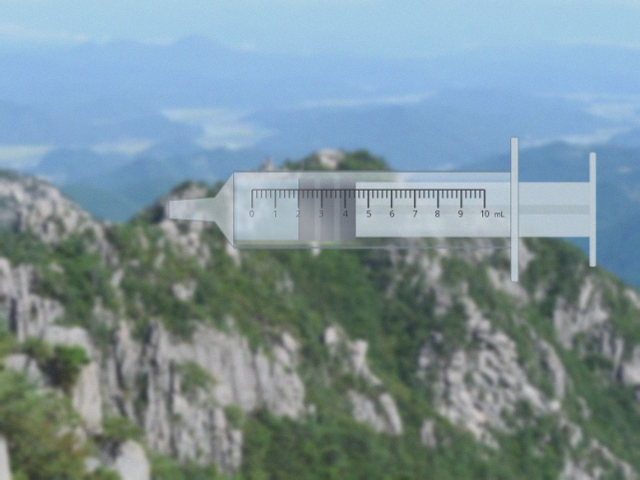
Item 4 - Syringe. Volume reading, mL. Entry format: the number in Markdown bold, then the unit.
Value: **2** mL
